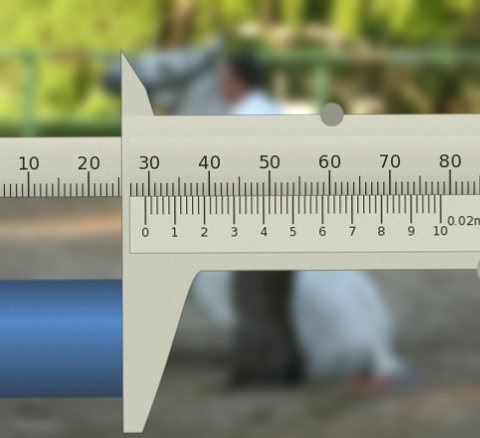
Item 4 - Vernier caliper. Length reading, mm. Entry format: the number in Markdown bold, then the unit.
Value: **29.4** mm
